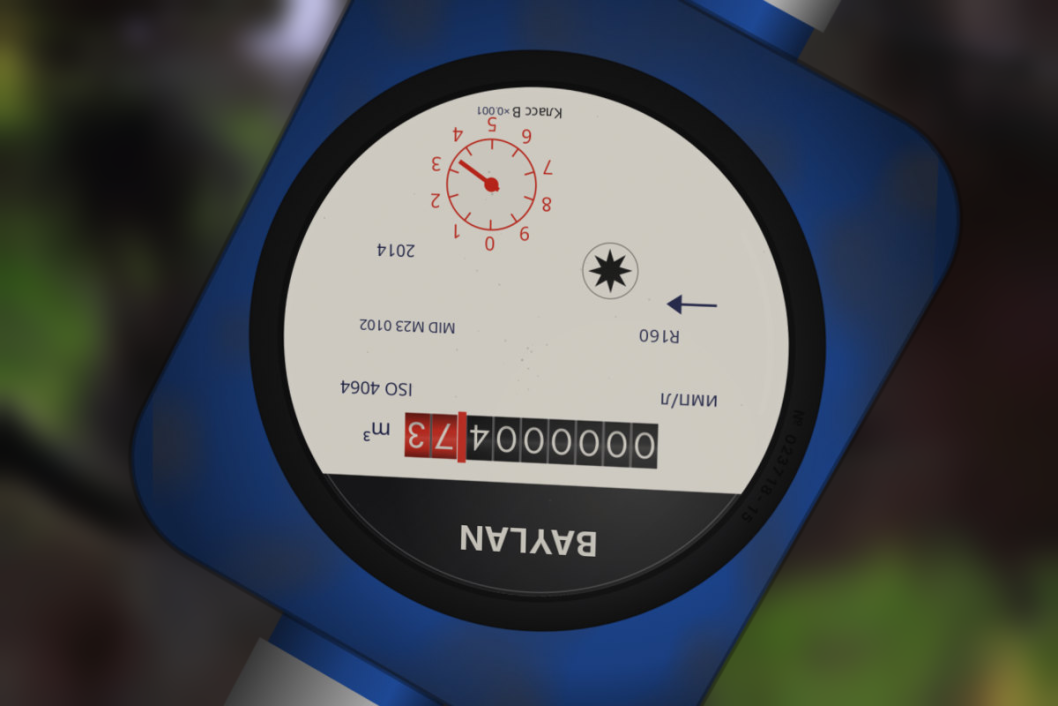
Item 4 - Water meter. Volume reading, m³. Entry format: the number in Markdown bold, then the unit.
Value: **4.733** m³
